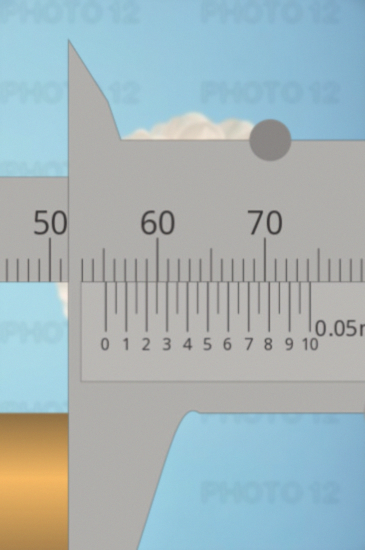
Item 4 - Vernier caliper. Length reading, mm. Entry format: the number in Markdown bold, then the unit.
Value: **55.2** mm
